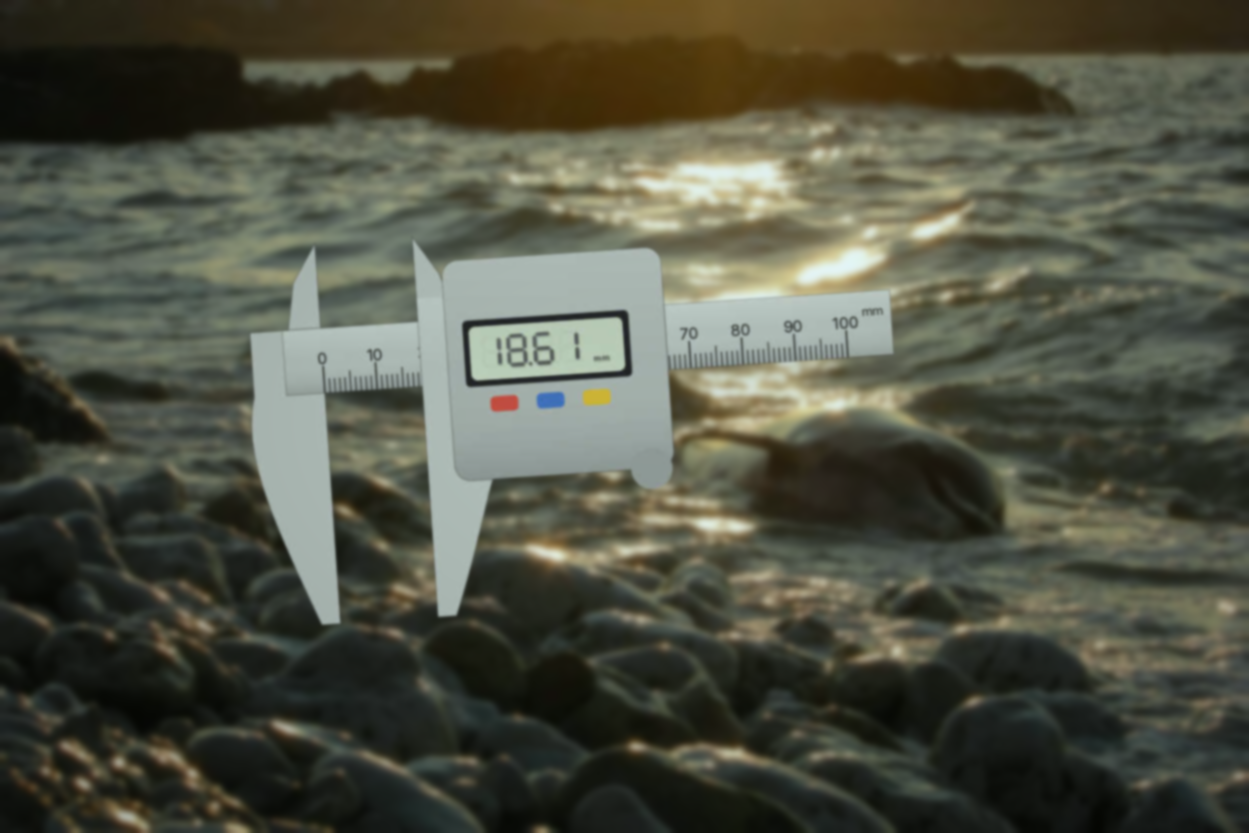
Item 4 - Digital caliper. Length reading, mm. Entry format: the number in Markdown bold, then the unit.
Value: **18.61** mm
